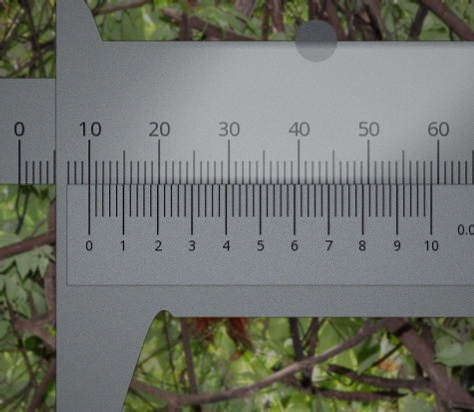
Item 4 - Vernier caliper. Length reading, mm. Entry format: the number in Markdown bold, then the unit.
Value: **10.0** mm
